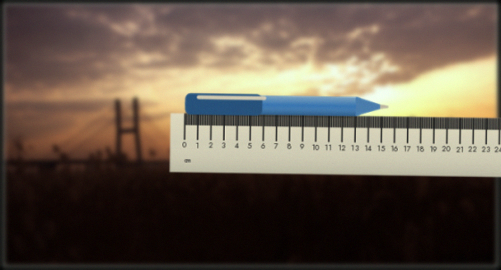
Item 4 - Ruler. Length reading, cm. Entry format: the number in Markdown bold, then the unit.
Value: **15.5** cm
